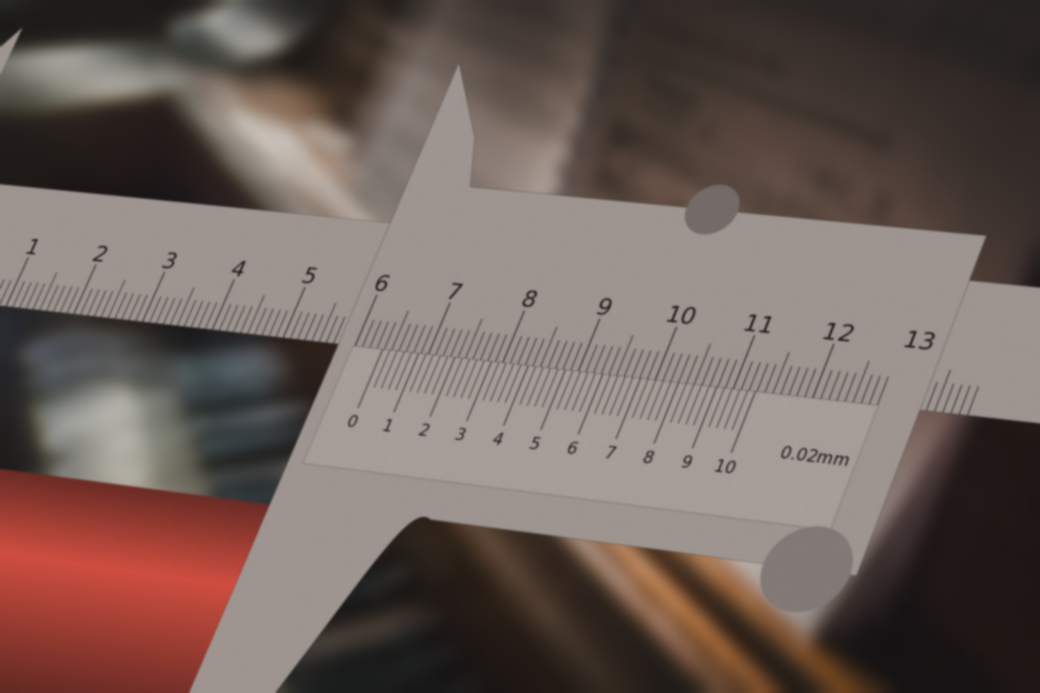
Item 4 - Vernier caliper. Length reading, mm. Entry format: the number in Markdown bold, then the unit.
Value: **63.8** mm
